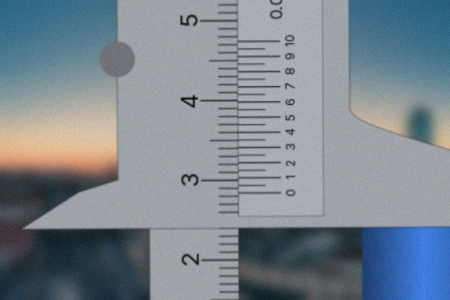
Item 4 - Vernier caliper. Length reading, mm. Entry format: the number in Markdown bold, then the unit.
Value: **28.4** mm
